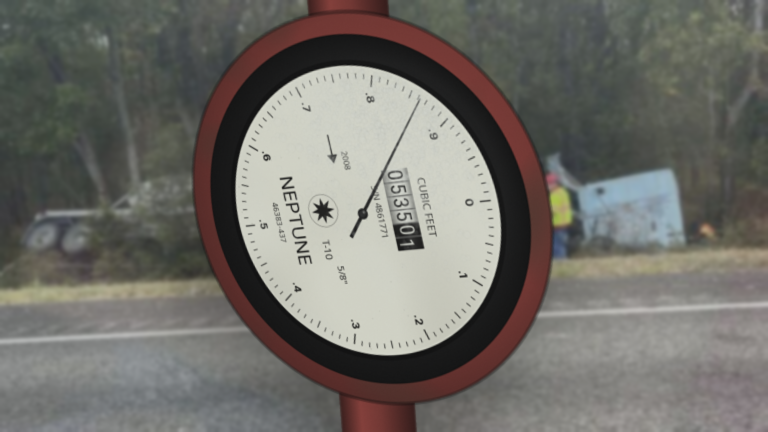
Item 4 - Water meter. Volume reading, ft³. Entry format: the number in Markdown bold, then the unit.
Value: **53500.86** ft³
